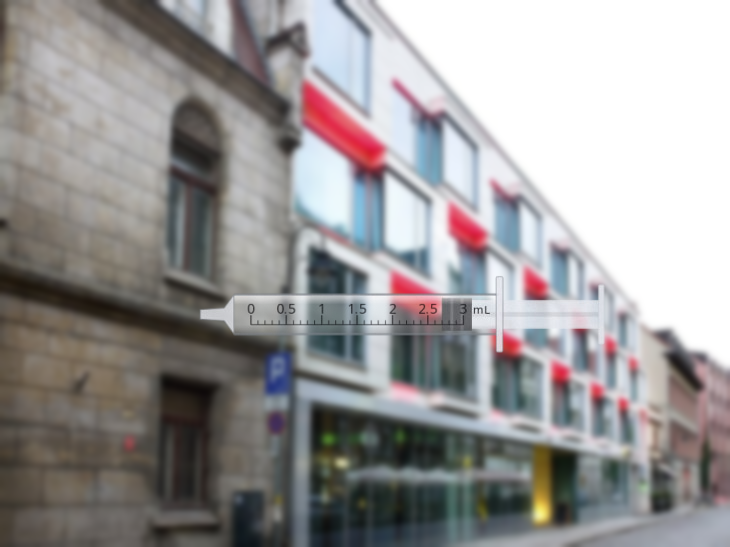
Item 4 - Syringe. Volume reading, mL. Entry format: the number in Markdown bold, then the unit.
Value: **2.7** mL
